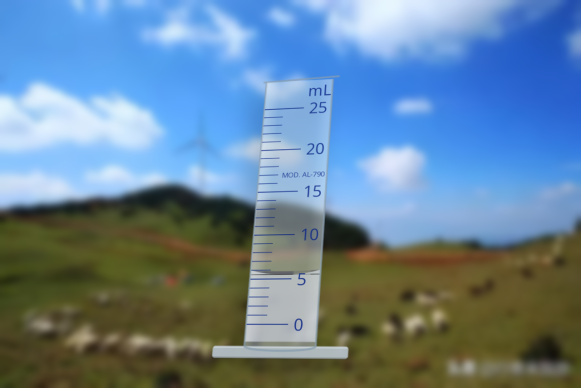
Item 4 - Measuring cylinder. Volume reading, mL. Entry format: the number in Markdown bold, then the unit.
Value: **5.5** mL
